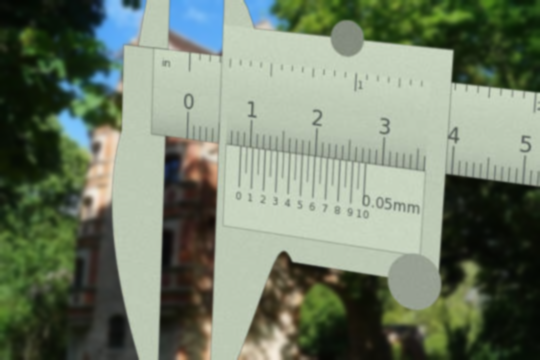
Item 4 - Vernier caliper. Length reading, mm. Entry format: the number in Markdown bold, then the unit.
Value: **8.5** mm
